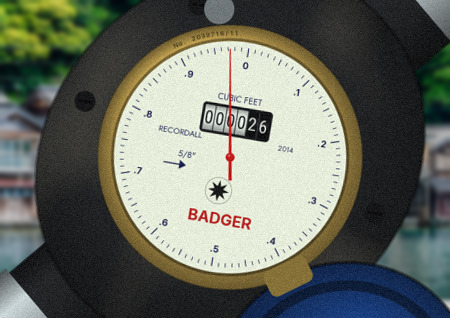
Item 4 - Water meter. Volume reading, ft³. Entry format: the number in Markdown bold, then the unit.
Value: **25.97** ft³
